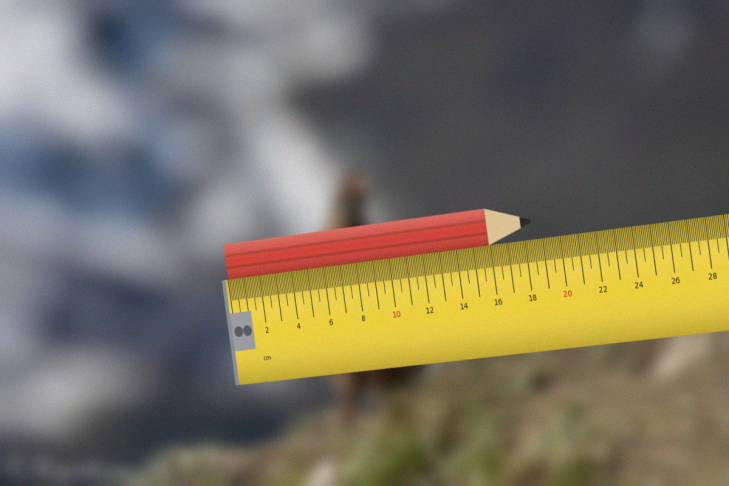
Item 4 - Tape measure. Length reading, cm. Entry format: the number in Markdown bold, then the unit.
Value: **18.5** cm
